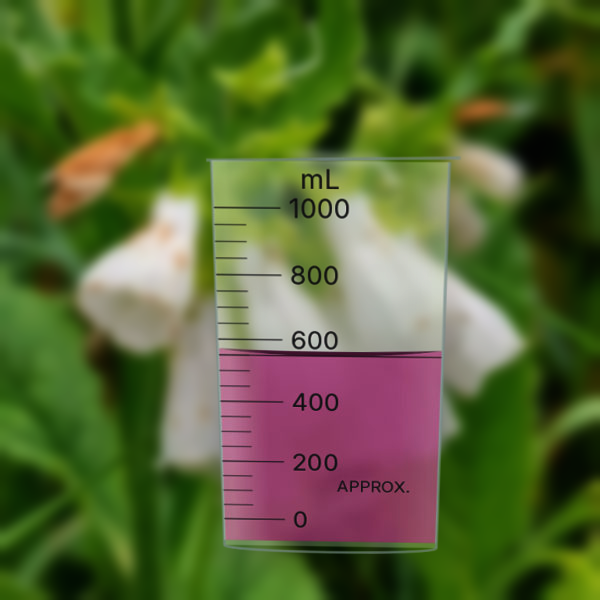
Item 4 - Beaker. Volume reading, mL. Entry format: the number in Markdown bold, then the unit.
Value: **550** mL
